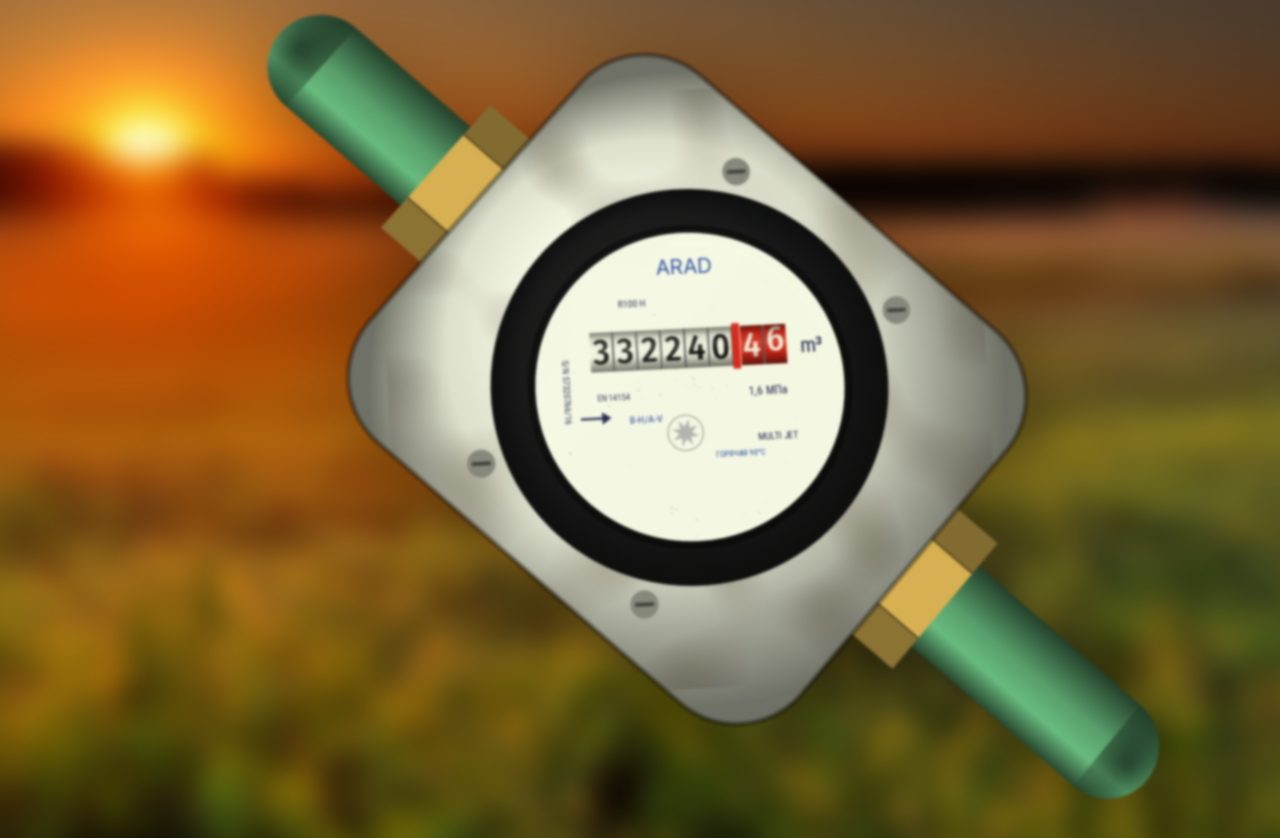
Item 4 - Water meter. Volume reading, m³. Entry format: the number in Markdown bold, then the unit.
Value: **332240.46** m³
